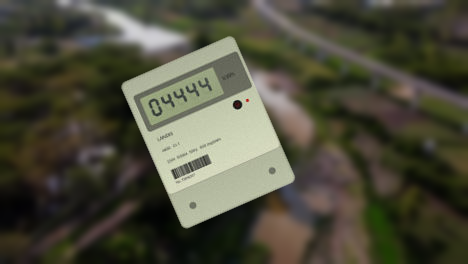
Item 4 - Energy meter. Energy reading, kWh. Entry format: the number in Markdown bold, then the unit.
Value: **4444** kWh
